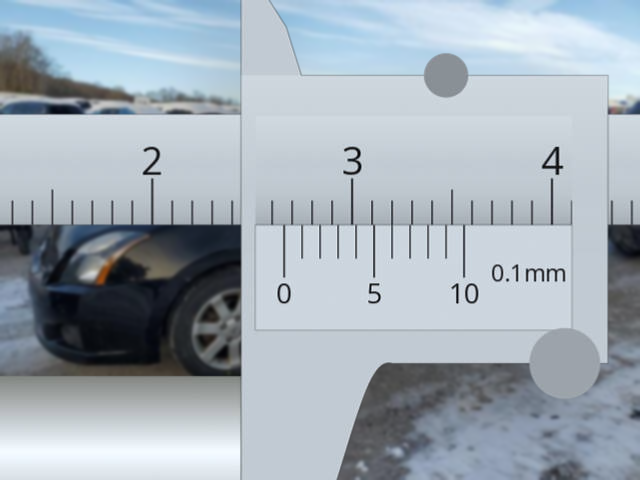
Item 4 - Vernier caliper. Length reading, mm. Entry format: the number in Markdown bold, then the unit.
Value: **26.6** mm
